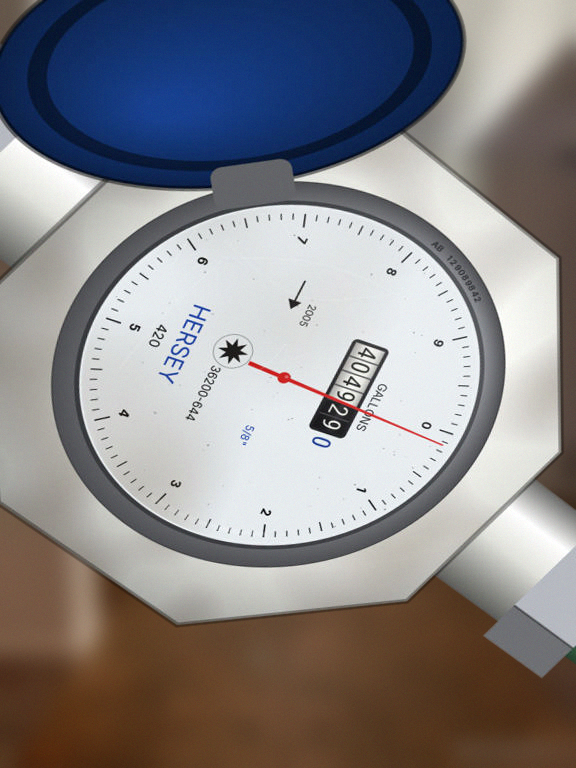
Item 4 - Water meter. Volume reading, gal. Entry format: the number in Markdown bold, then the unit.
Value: **4049290.1** gal
